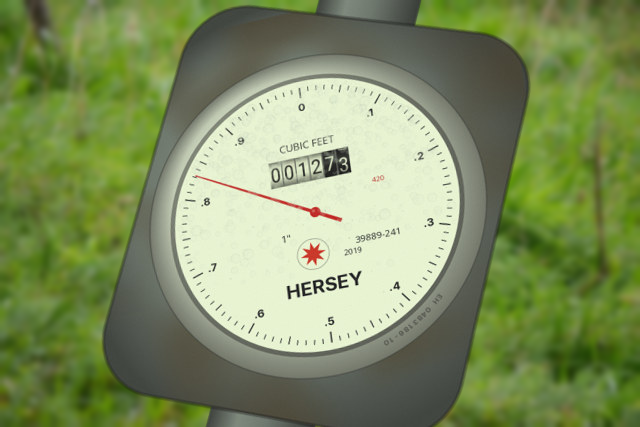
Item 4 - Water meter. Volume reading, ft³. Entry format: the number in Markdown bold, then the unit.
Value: **1272.83** ft³
